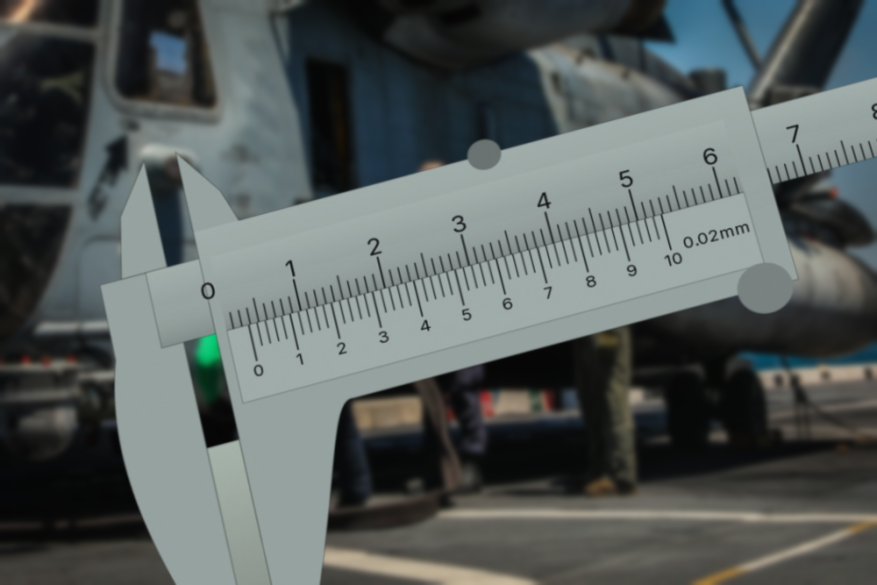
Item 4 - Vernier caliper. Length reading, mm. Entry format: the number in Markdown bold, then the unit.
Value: **3.8** mm
